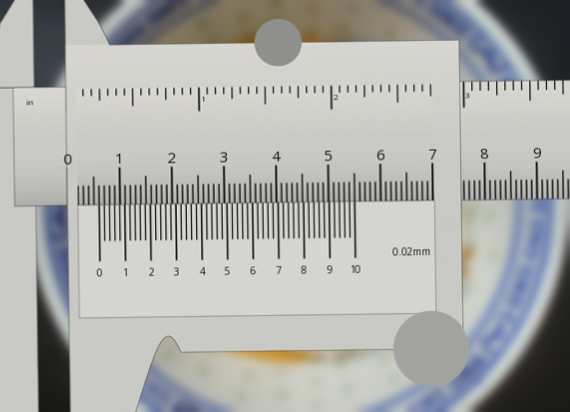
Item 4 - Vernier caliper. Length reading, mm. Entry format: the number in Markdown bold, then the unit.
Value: **6.0** mm
